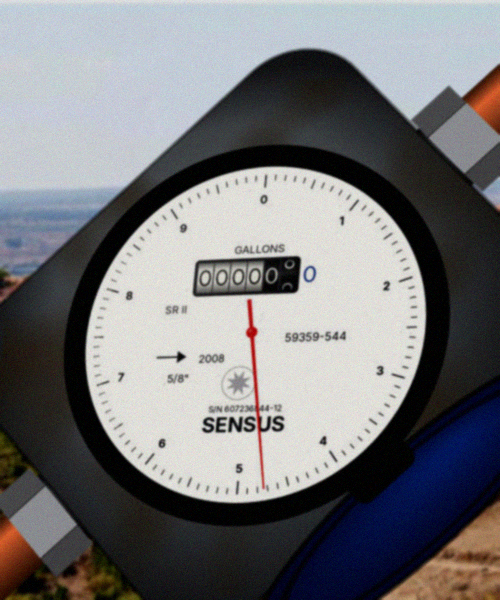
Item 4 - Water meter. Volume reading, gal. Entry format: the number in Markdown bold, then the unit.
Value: **84.7** gal
